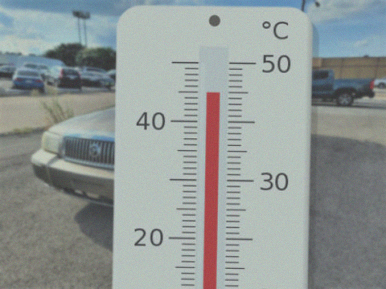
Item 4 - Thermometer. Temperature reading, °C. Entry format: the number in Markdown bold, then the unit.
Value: **45** °C
